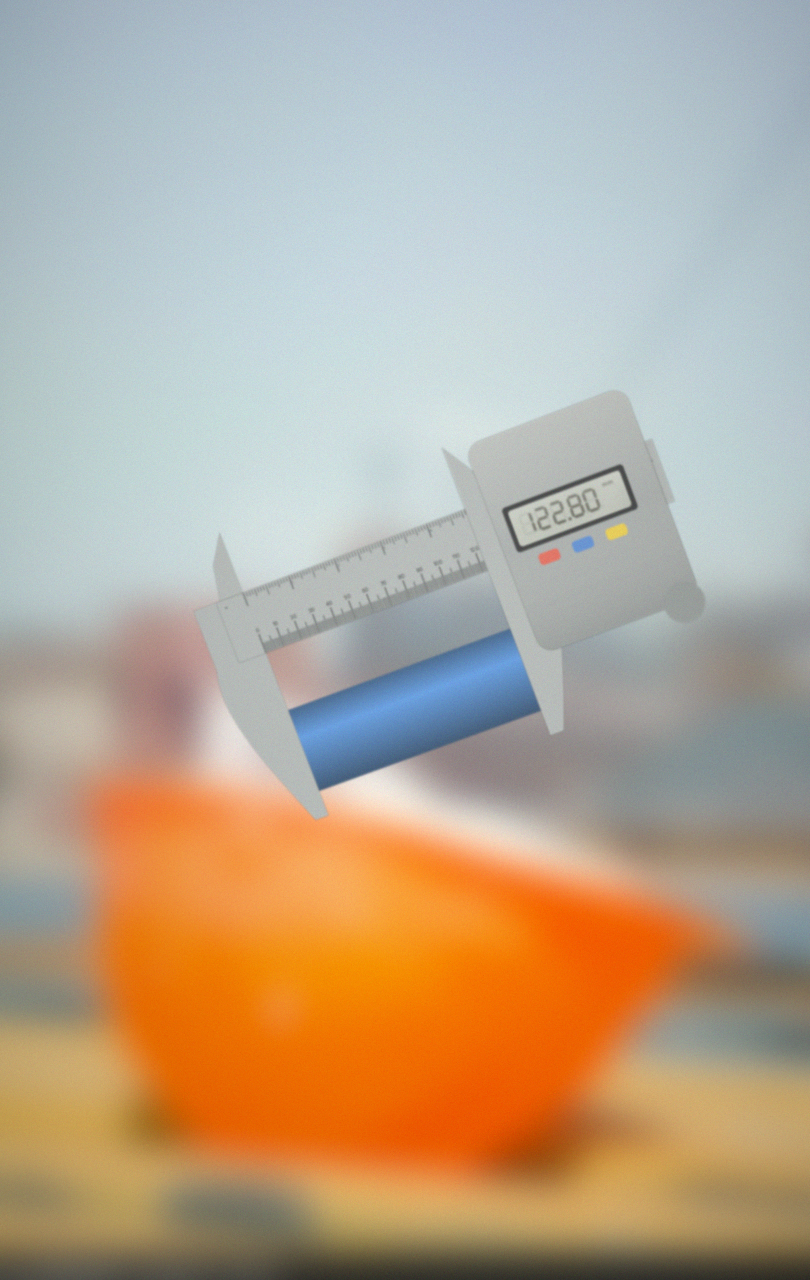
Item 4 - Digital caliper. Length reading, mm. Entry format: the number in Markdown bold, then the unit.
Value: **122.80** mm
